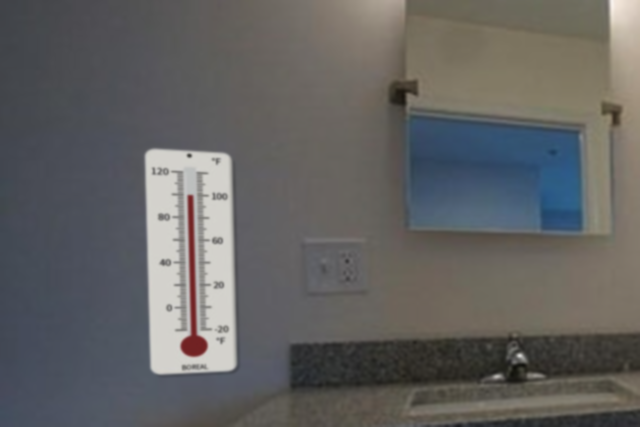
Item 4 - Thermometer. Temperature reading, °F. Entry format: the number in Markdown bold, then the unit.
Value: **100** °F
